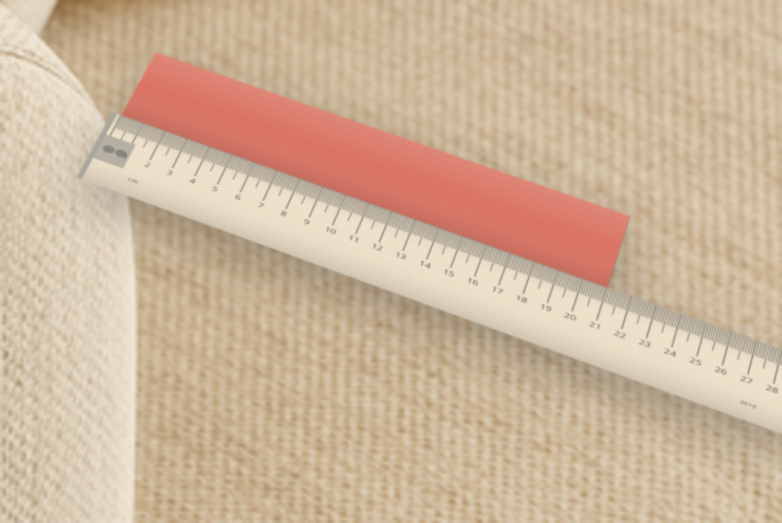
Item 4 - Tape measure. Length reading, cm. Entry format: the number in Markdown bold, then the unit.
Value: **21** cm
